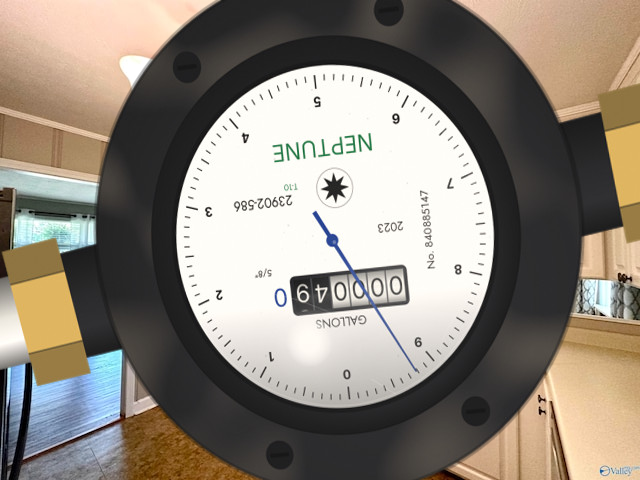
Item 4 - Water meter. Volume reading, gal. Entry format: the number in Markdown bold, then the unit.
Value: **489.2** gal
